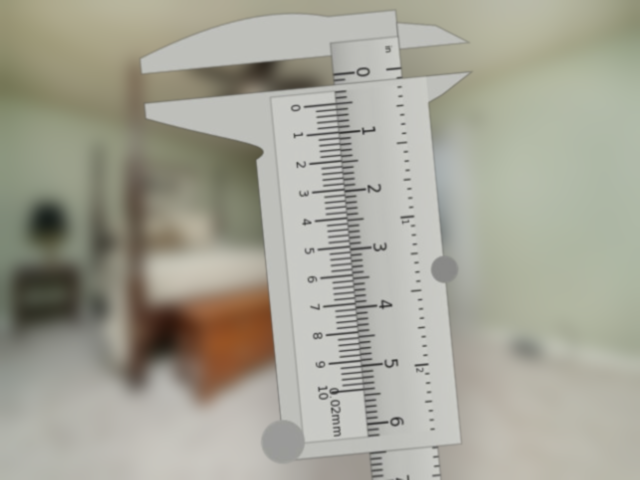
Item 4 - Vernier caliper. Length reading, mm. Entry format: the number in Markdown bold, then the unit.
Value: **5.0** mm
